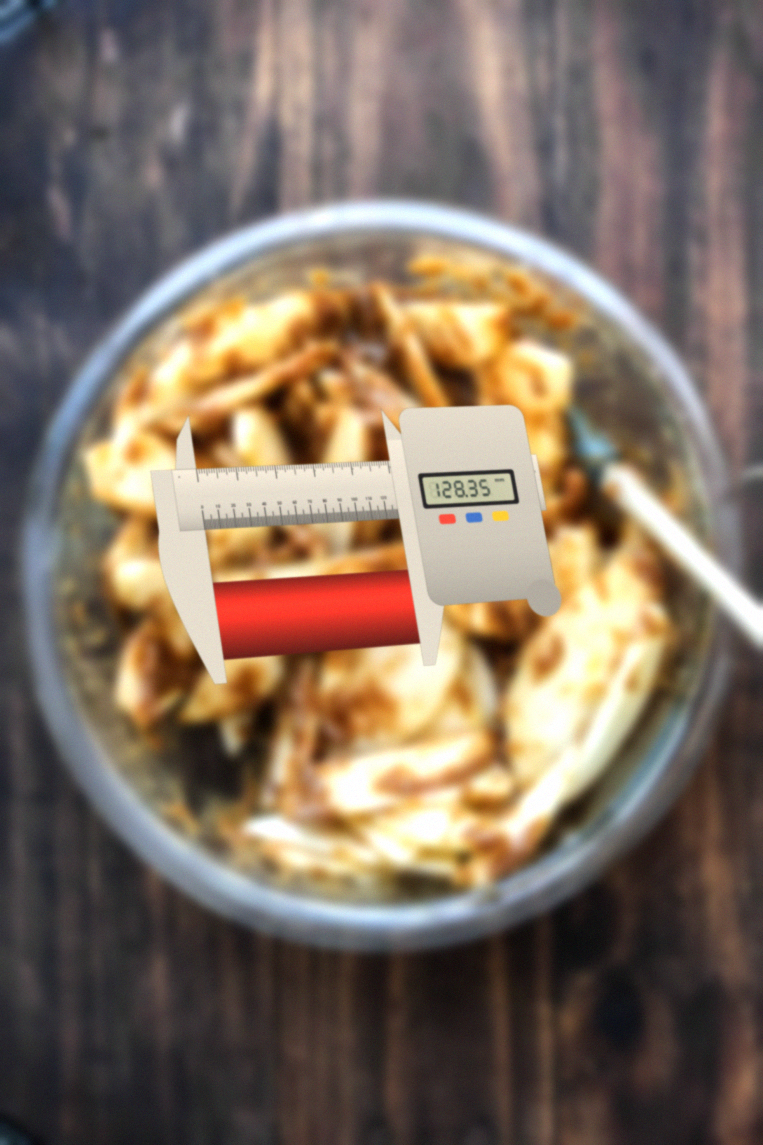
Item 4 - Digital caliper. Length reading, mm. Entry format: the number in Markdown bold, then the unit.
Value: **128.35** mm
